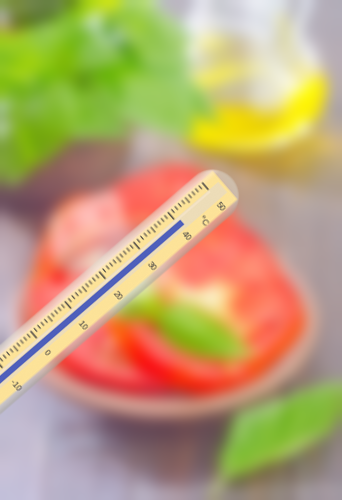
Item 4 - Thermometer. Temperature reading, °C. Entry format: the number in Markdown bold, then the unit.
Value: **41** °C
